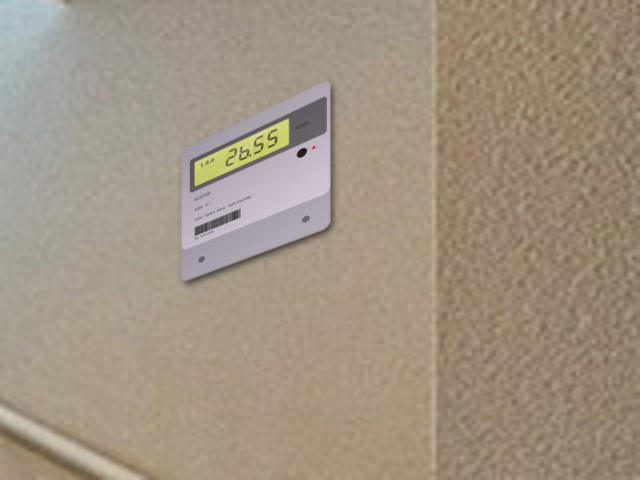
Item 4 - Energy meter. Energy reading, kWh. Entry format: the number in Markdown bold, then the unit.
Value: **26.55** kWh
